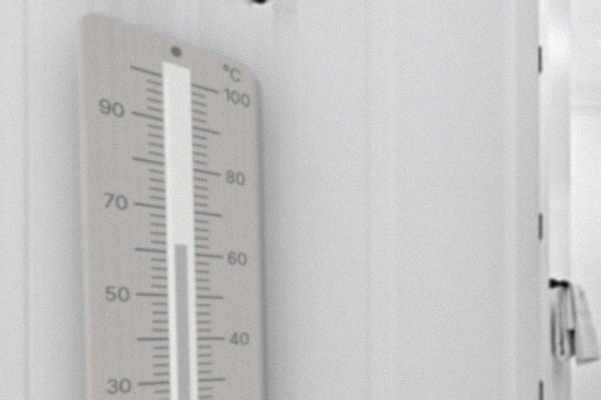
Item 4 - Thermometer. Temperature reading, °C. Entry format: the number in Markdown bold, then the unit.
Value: **62** °C
